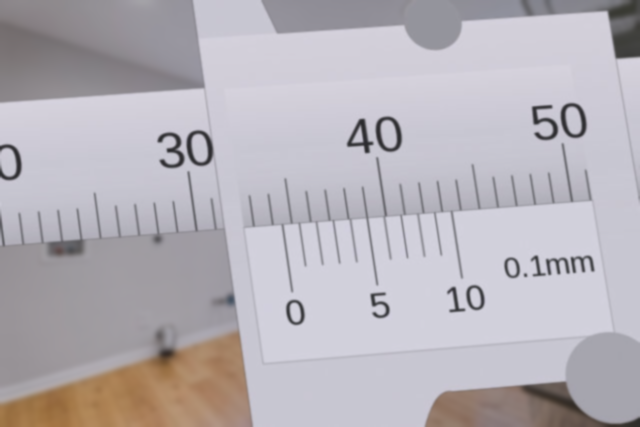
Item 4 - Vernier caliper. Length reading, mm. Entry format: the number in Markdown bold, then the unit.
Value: **34.5** mm
